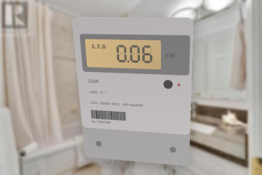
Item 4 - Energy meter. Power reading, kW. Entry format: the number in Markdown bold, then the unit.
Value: **0.06** kW
